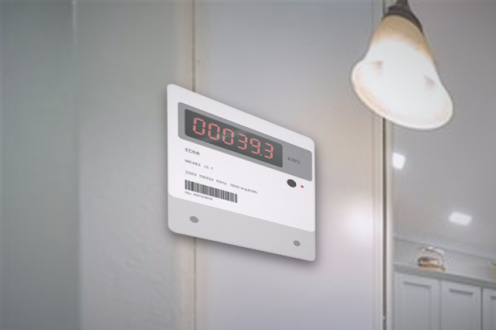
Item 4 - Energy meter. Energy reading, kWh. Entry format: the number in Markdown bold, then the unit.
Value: **39.3** kWh
